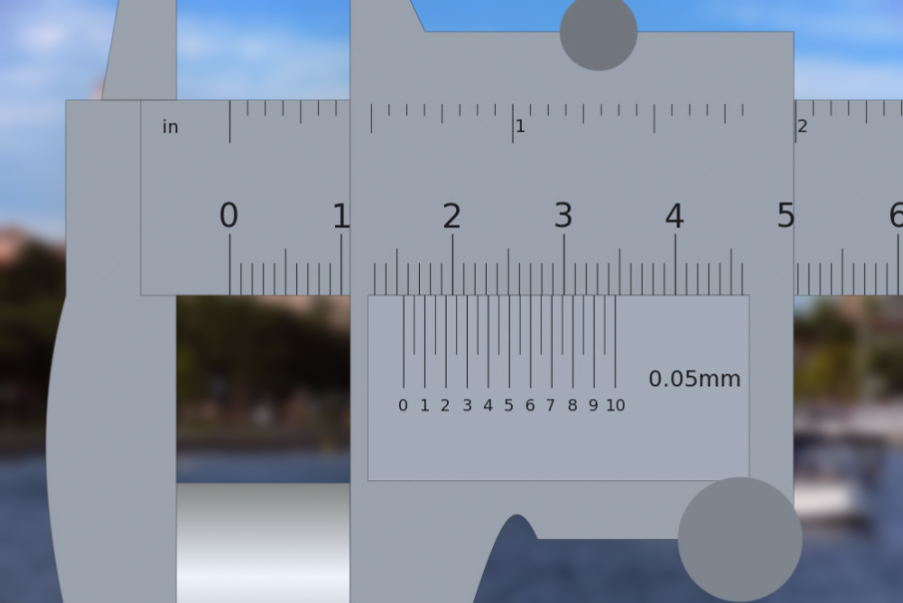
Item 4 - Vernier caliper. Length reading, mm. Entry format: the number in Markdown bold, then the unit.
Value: **15.6** mm
